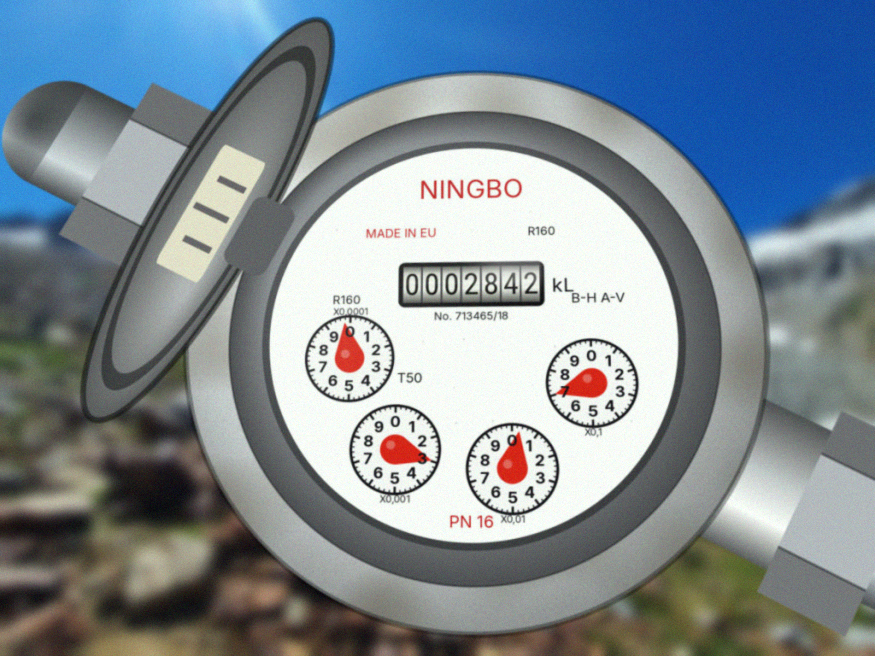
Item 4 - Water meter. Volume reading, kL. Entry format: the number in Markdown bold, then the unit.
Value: **2842.7029** kL
